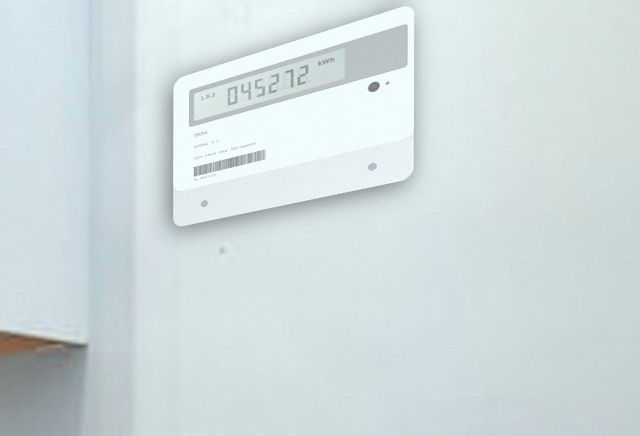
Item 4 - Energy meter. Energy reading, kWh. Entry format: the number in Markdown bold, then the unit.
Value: **45272** kWh
